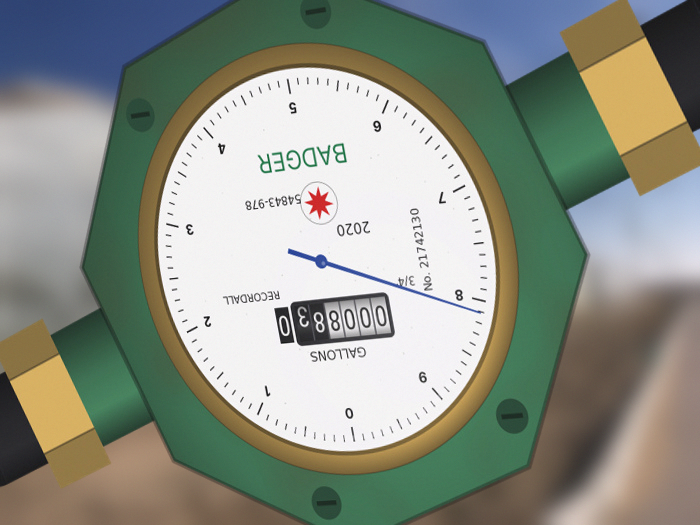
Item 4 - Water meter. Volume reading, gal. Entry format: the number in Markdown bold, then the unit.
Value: **8828.1** gal
